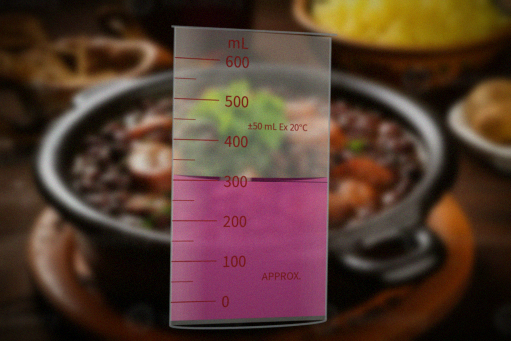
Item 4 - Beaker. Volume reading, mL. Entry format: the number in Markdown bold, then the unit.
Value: **300** mL
